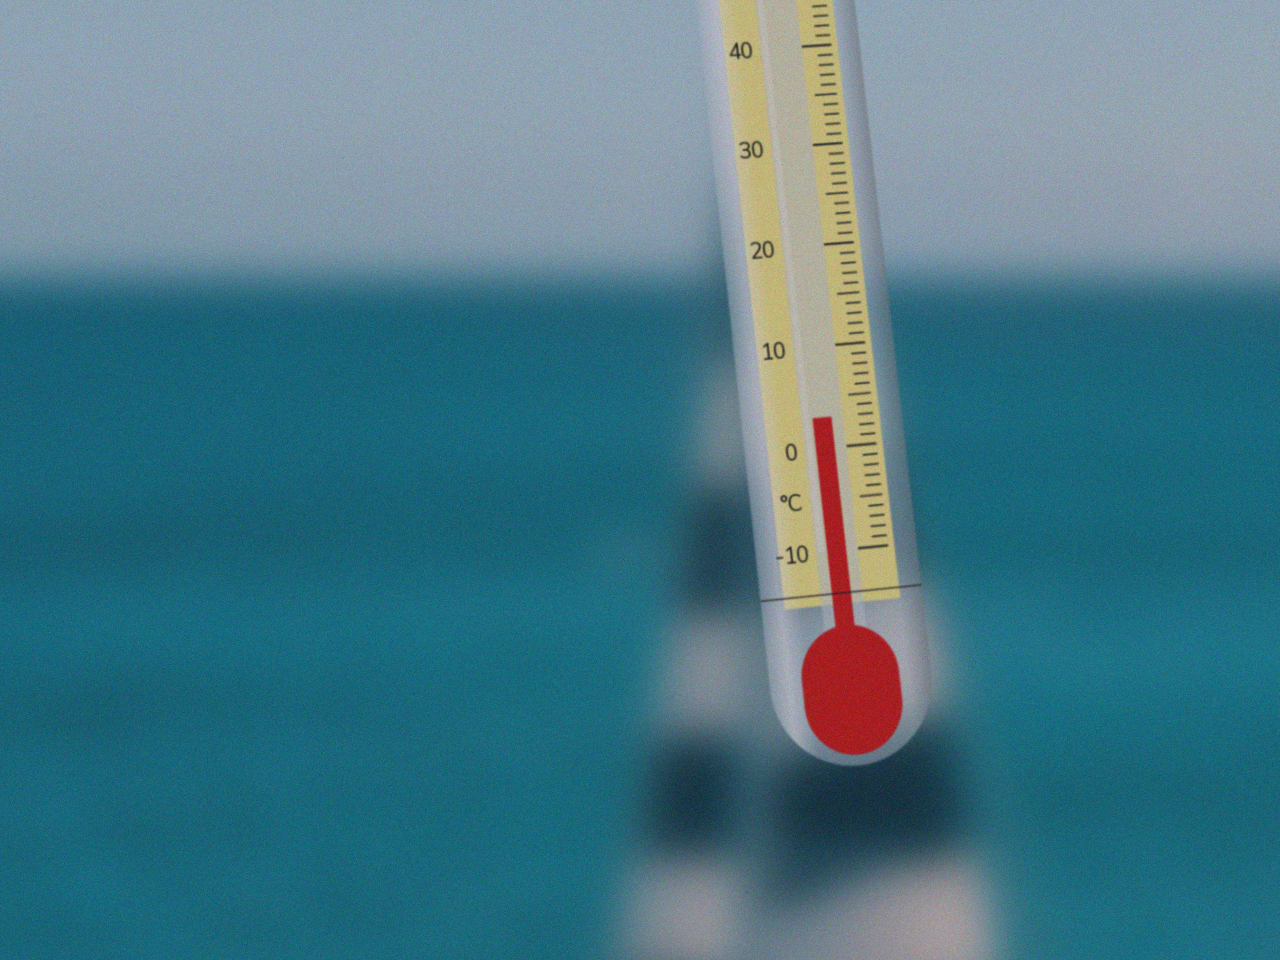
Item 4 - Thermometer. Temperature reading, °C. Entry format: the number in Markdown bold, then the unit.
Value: **3** °C
